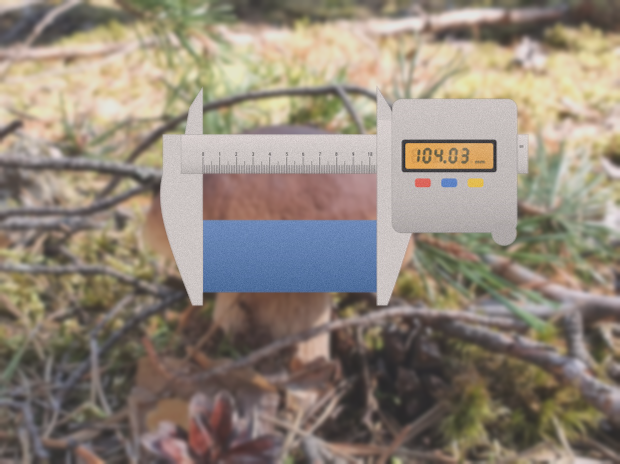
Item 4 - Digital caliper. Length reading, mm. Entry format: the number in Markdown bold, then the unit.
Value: **104.03** mm
